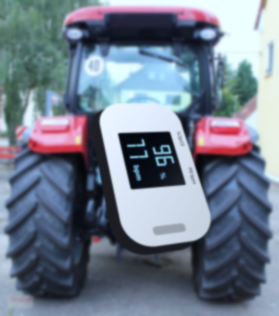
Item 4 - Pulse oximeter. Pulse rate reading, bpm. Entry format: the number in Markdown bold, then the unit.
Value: **77** bpm
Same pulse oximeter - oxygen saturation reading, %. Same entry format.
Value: **96** %
